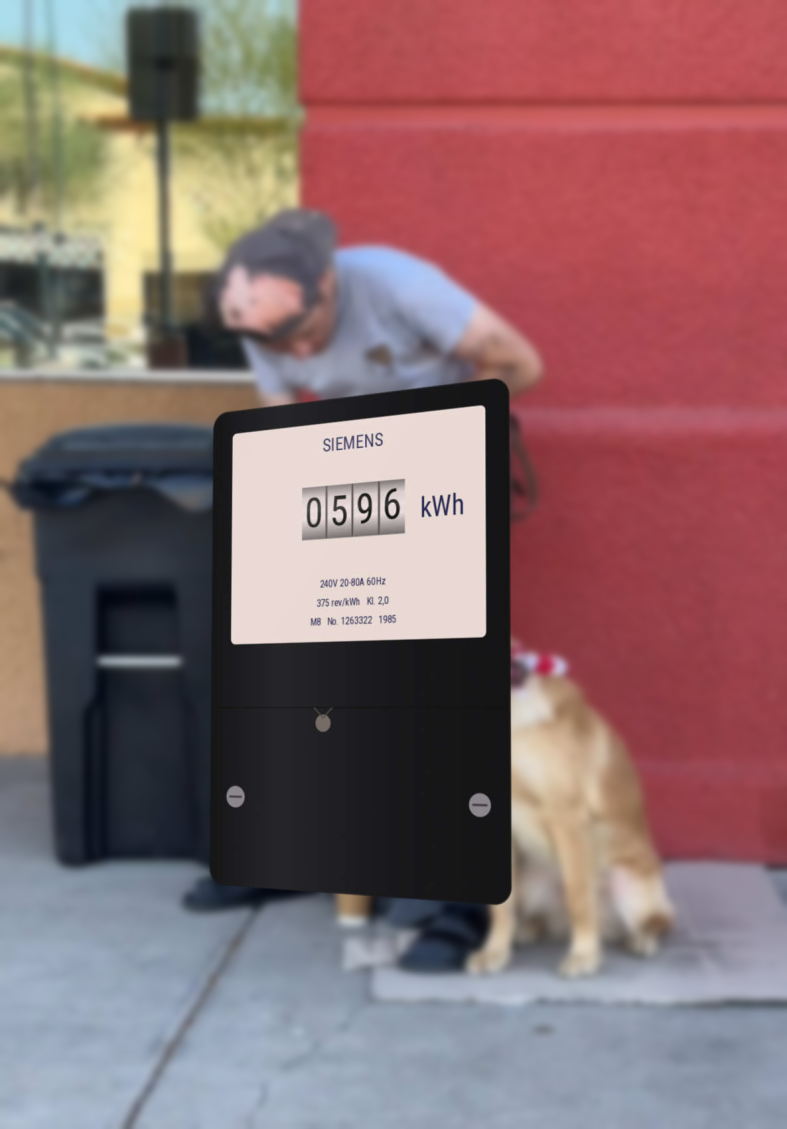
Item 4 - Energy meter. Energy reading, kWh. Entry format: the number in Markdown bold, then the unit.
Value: **596** kWh
